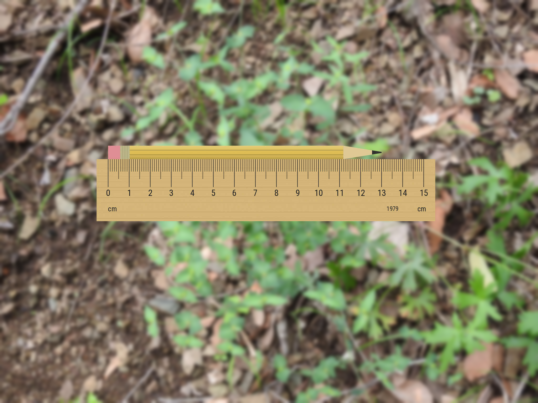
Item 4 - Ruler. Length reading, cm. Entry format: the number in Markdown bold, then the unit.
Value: **13** cm
